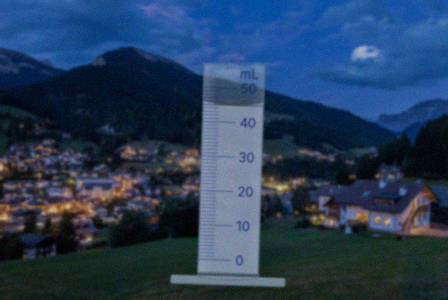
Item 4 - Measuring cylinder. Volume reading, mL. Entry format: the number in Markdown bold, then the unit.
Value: **45** mL
